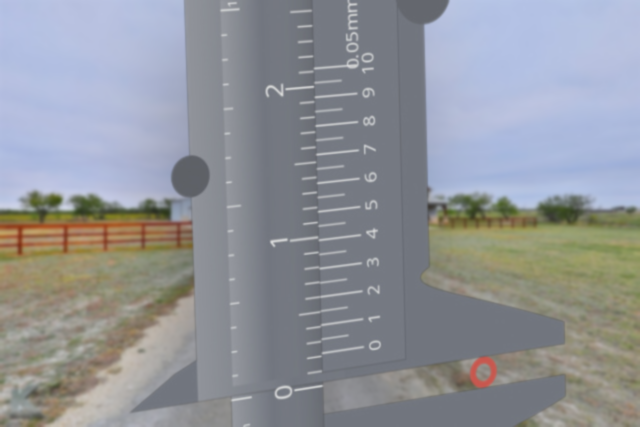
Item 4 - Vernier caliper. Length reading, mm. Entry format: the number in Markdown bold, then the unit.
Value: **2.2** mm
